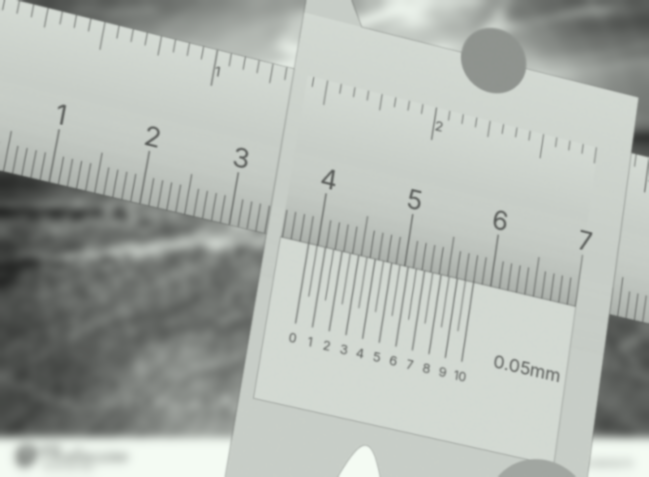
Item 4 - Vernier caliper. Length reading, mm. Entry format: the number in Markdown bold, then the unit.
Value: **39.0** mm
